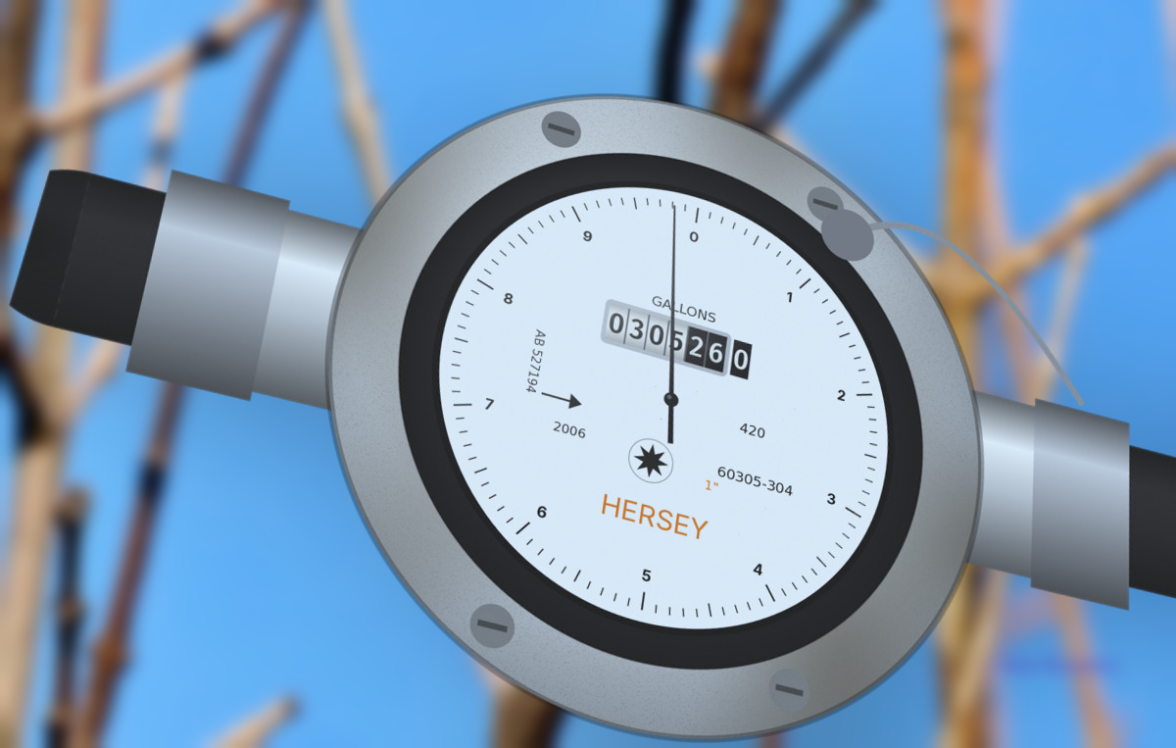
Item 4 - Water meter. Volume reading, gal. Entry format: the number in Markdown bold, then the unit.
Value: **305259.8** gal
